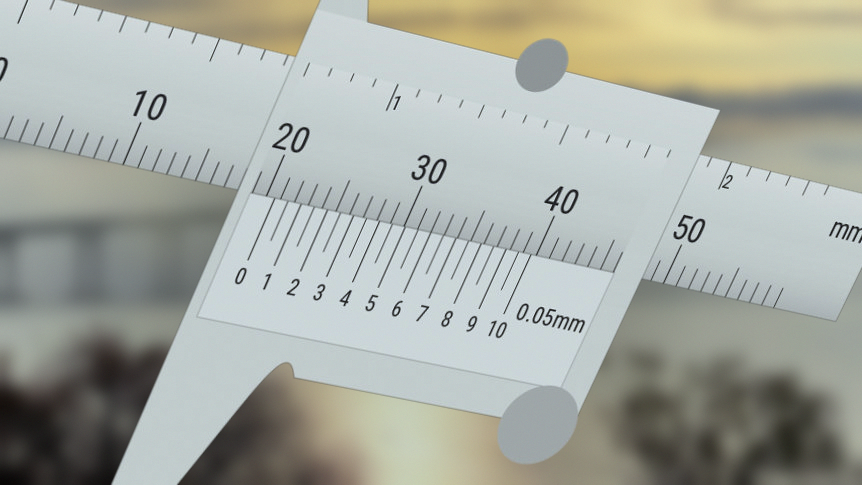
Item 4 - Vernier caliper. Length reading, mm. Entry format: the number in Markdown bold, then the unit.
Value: **20.6** mm
